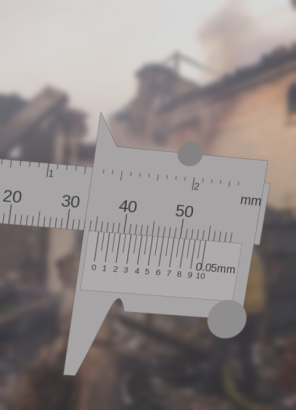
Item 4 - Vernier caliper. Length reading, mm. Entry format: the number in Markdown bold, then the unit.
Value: **35.6** mm
